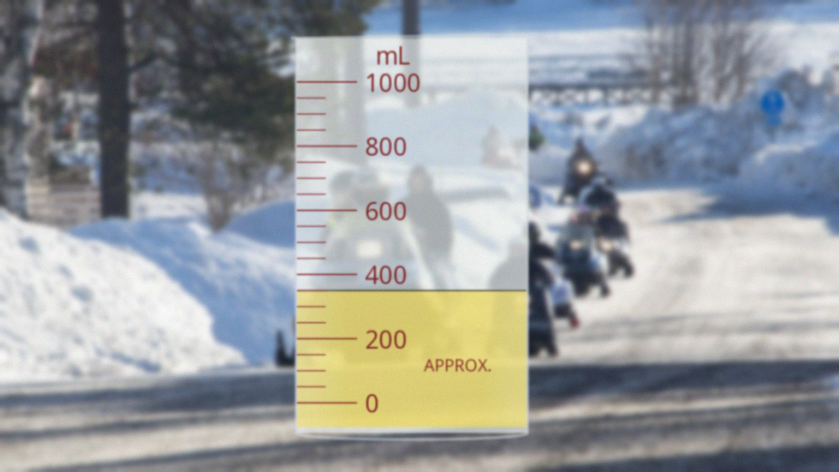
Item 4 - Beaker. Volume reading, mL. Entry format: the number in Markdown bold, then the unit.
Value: **350** mL
